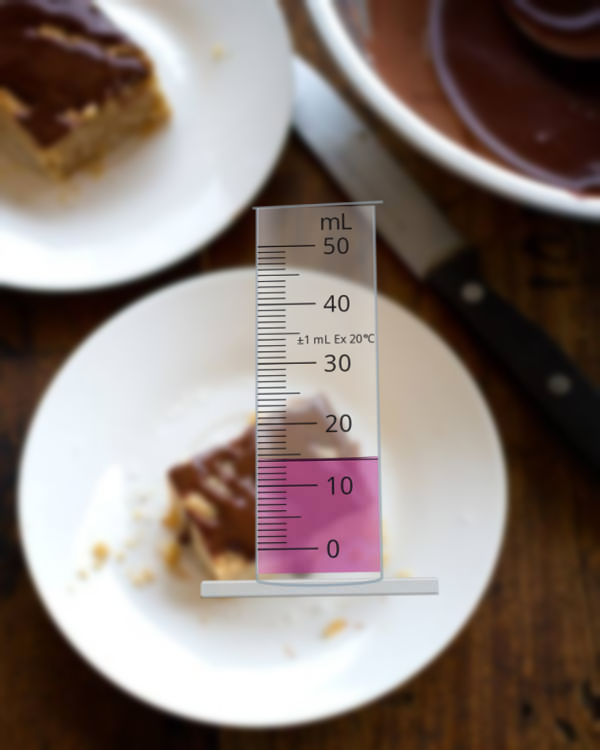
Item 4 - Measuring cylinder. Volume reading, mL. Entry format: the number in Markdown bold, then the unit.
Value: **14** mL
